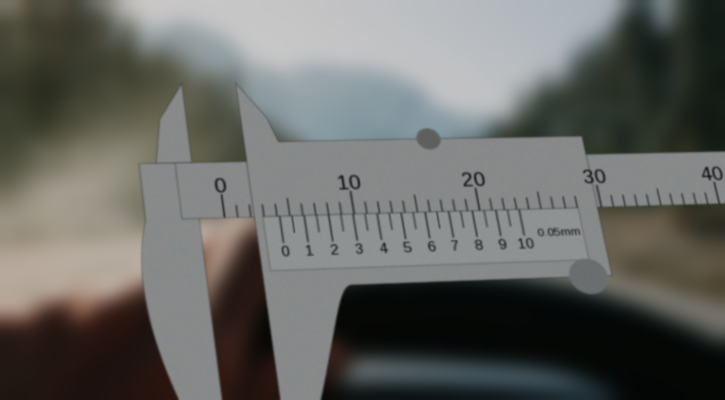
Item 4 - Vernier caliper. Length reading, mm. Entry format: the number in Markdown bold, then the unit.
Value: **4.2** mm
